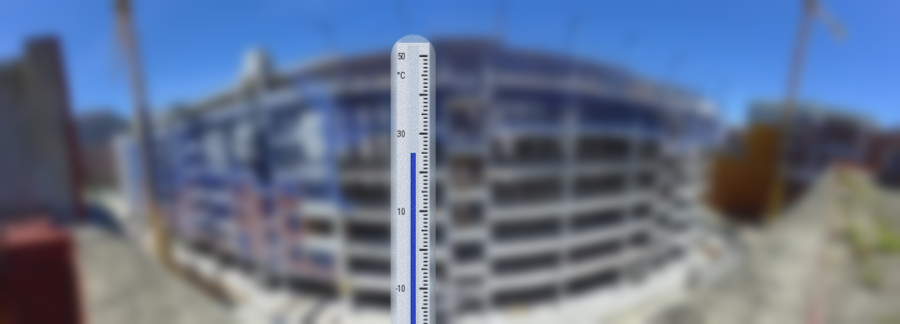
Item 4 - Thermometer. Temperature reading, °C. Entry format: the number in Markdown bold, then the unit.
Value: **25** °C
